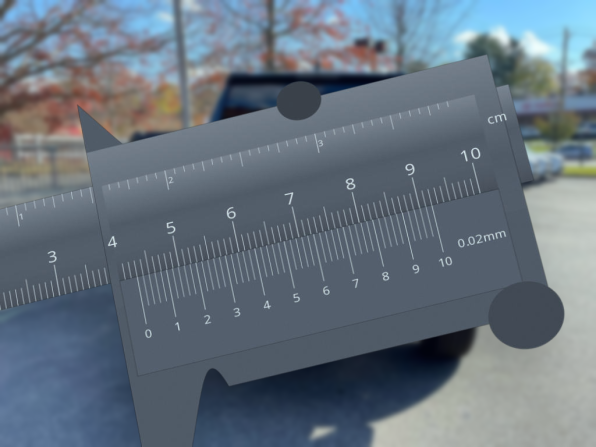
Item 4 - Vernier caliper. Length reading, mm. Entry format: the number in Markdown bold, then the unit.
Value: **43.0** mm
